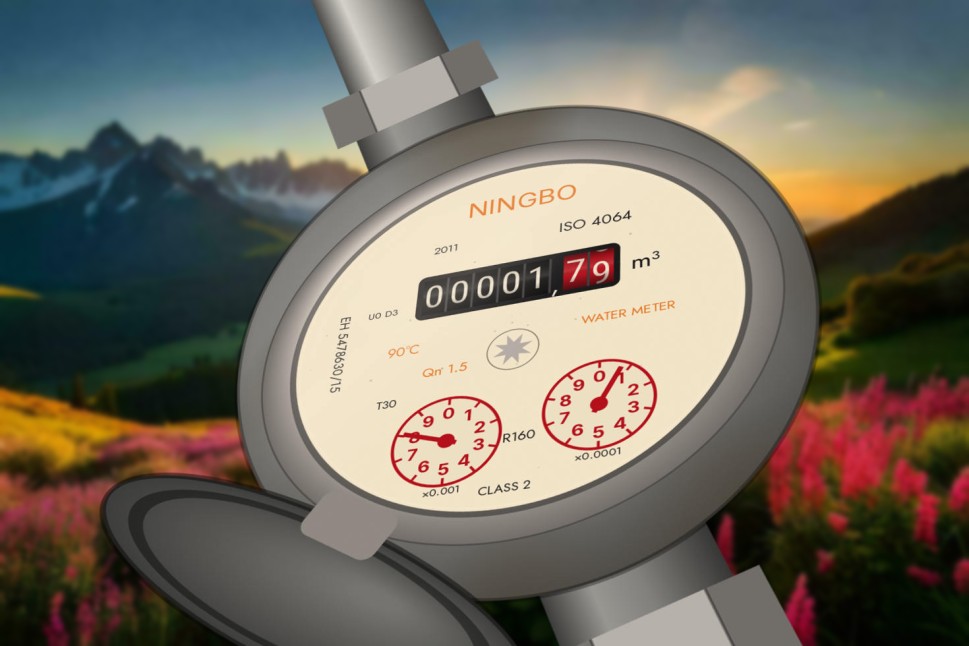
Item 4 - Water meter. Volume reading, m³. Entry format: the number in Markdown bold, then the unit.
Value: **1.7880** m³
